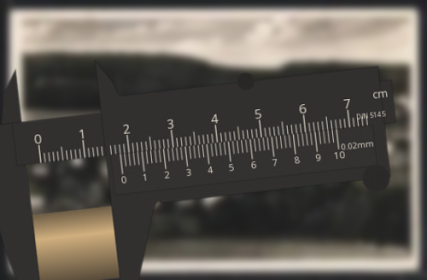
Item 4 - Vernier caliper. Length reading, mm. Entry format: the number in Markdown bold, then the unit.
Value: **18.0** mm
